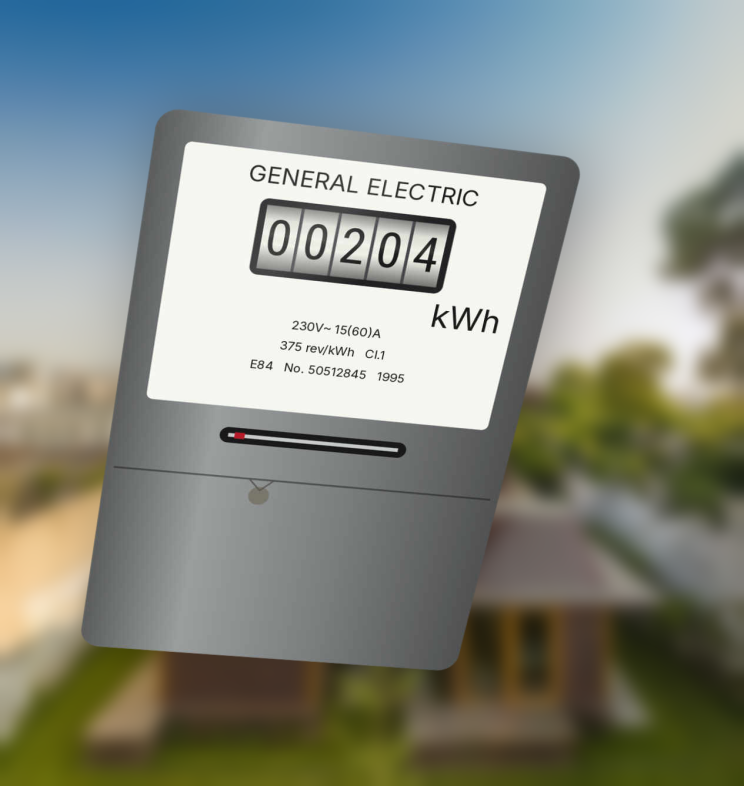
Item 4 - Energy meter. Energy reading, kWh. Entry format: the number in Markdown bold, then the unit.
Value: **204** kWh
